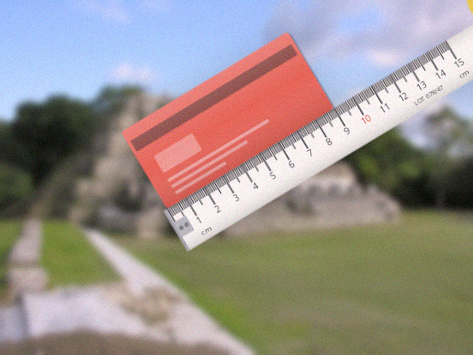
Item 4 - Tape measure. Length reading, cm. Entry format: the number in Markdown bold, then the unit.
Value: **9** cm
